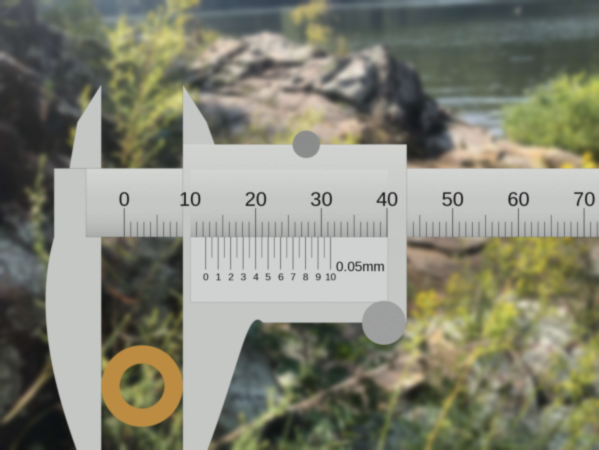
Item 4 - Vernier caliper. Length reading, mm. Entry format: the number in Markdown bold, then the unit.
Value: **12.4** mm
